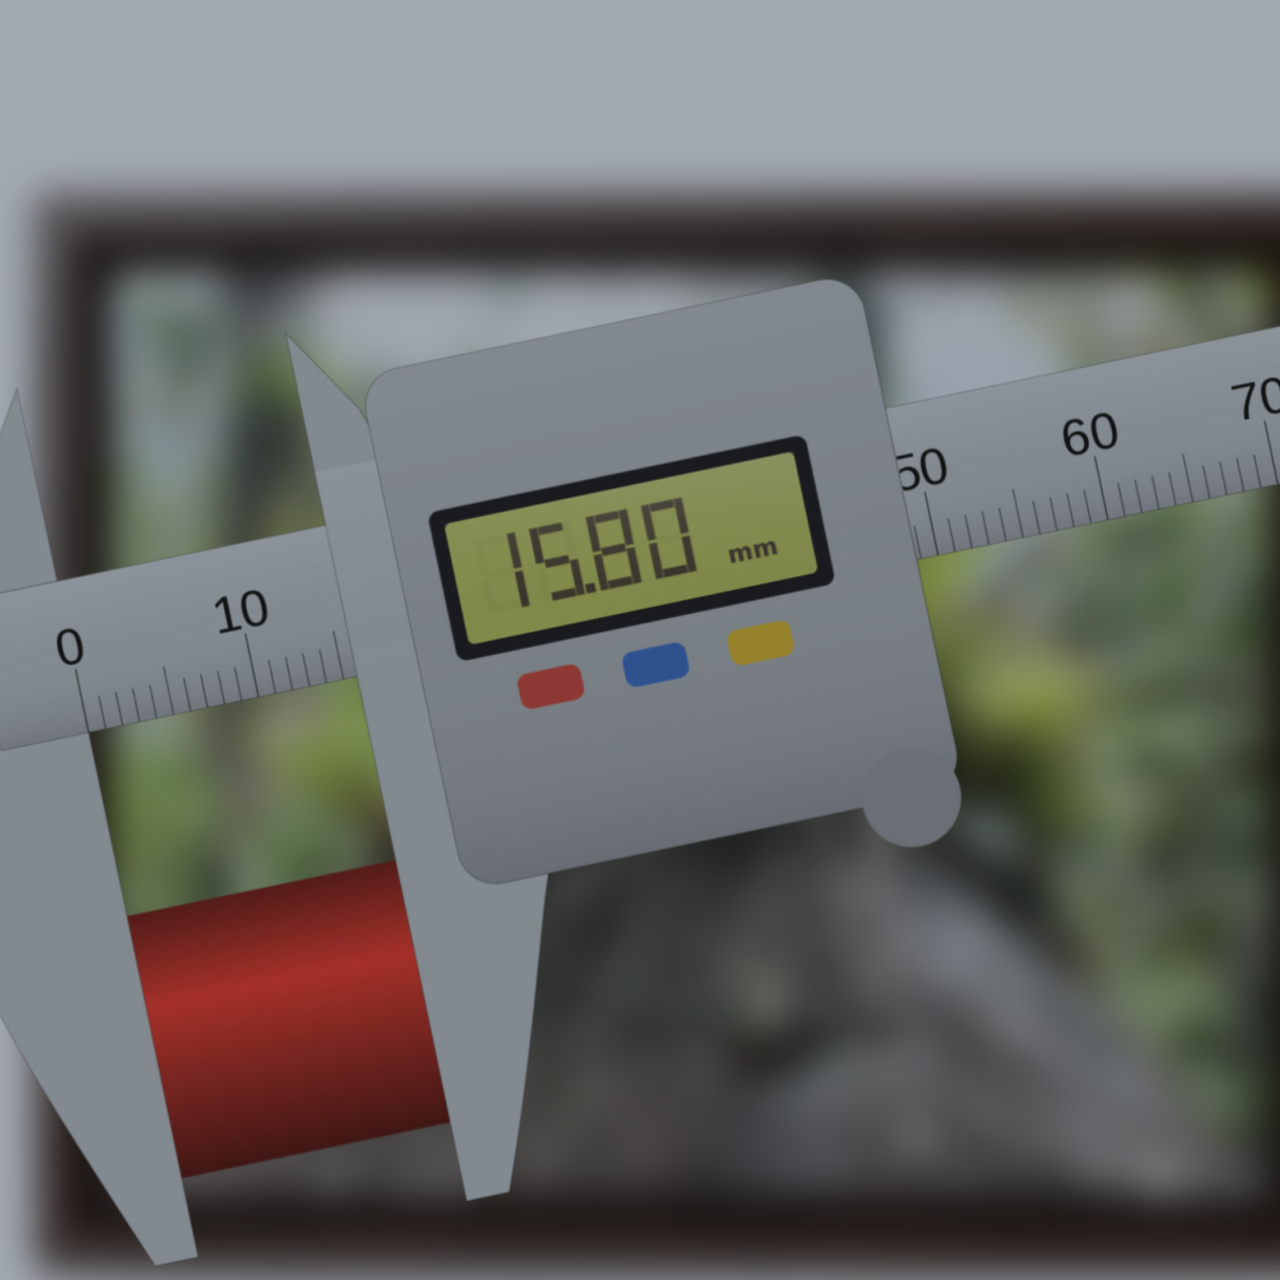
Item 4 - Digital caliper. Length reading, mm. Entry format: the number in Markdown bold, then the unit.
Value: **15.80** mm
